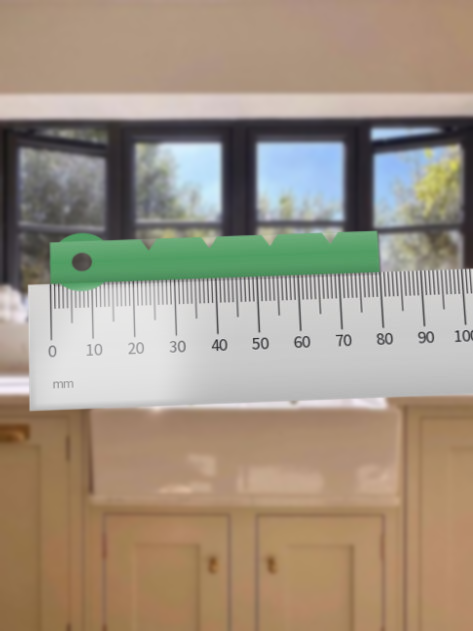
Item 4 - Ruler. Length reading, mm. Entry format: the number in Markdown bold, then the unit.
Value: **80** mm
